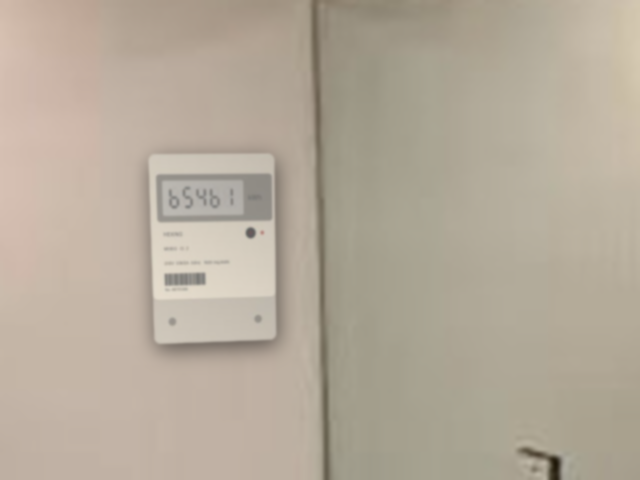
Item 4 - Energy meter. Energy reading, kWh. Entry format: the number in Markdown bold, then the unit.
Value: **65461** kWh
